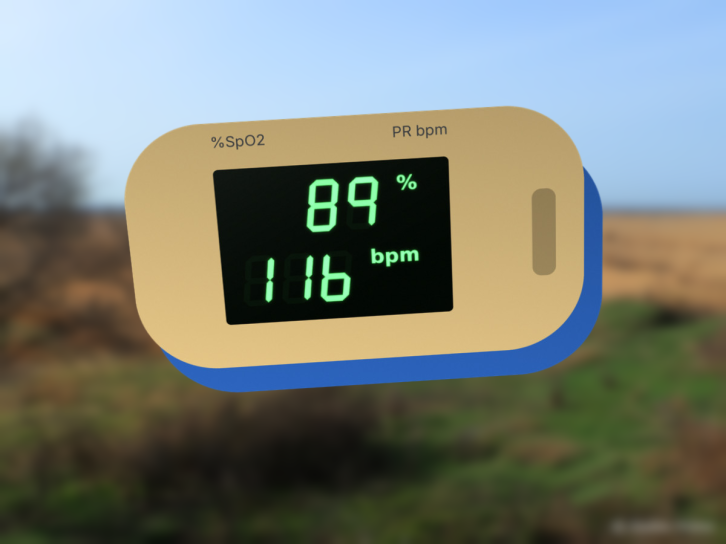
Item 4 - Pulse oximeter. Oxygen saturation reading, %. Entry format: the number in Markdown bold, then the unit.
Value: **89** %
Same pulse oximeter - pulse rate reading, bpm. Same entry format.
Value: **116** bpm
